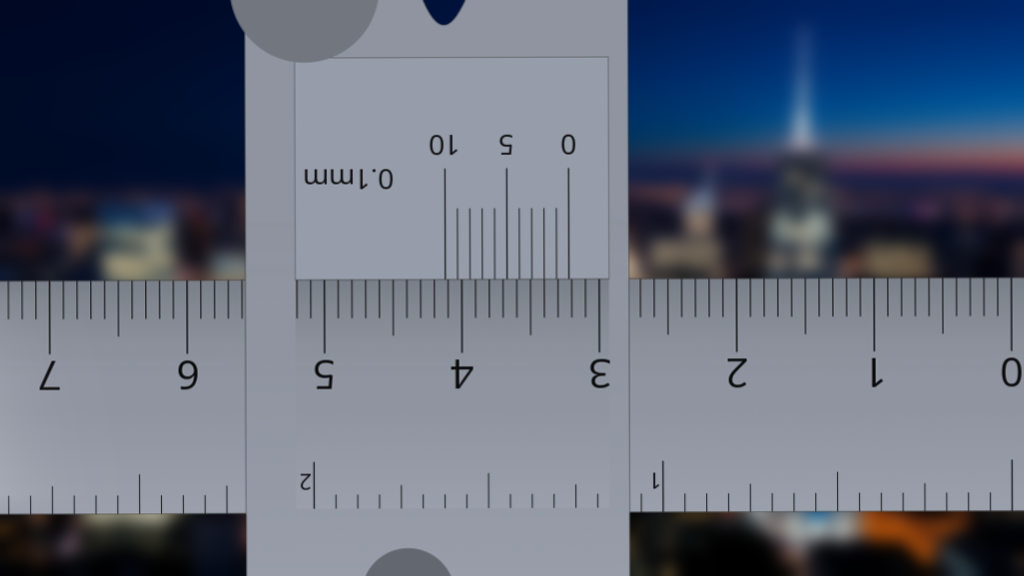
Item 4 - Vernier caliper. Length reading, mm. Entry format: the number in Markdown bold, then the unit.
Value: **32.2** mm
